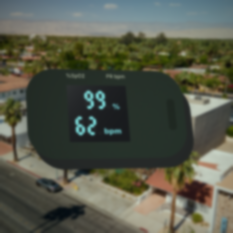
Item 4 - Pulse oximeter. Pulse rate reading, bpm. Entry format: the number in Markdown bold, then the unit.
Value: **62** bpm
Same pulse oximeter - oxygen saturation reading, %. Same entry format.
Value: **99** %
